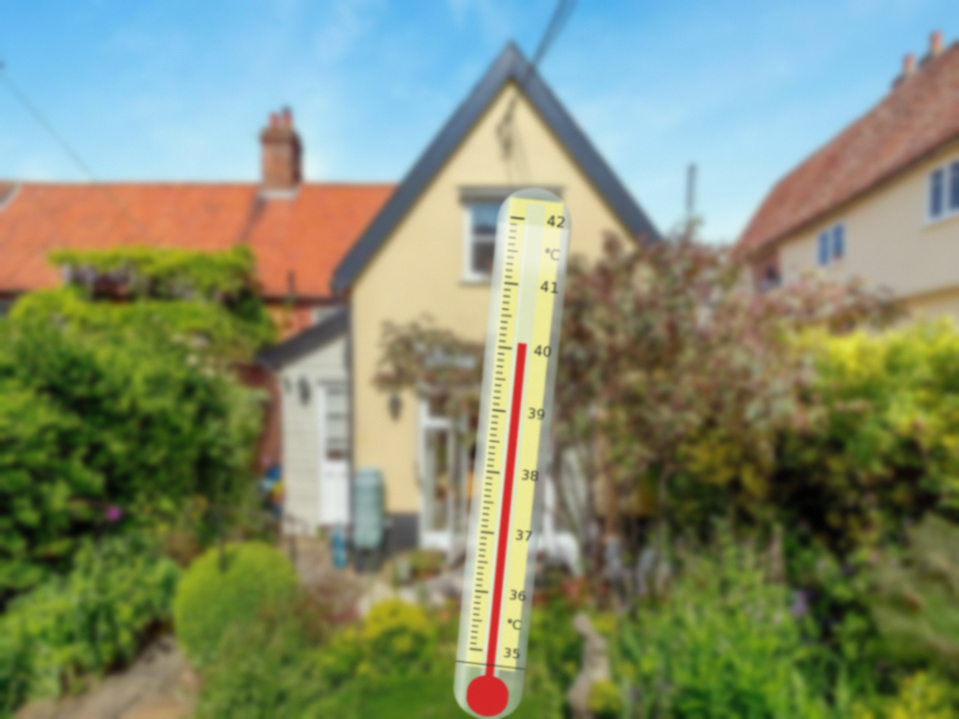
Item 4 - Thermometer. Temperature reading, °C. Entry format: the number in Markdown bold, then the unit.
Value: **40.1** °C
